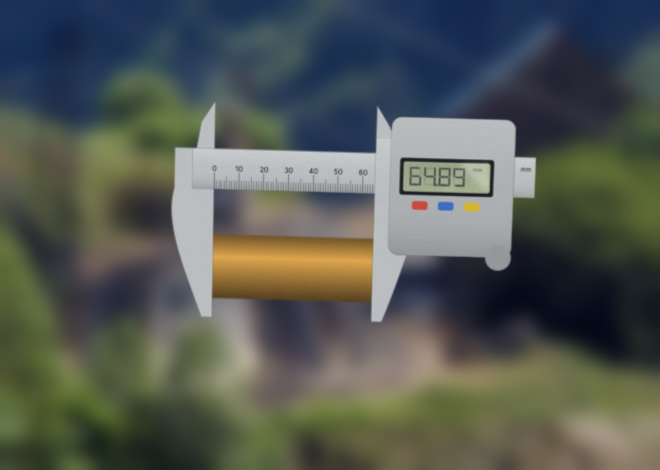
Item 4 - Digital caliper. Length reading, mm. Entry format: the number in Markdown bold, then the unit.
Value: **64.89** mm
